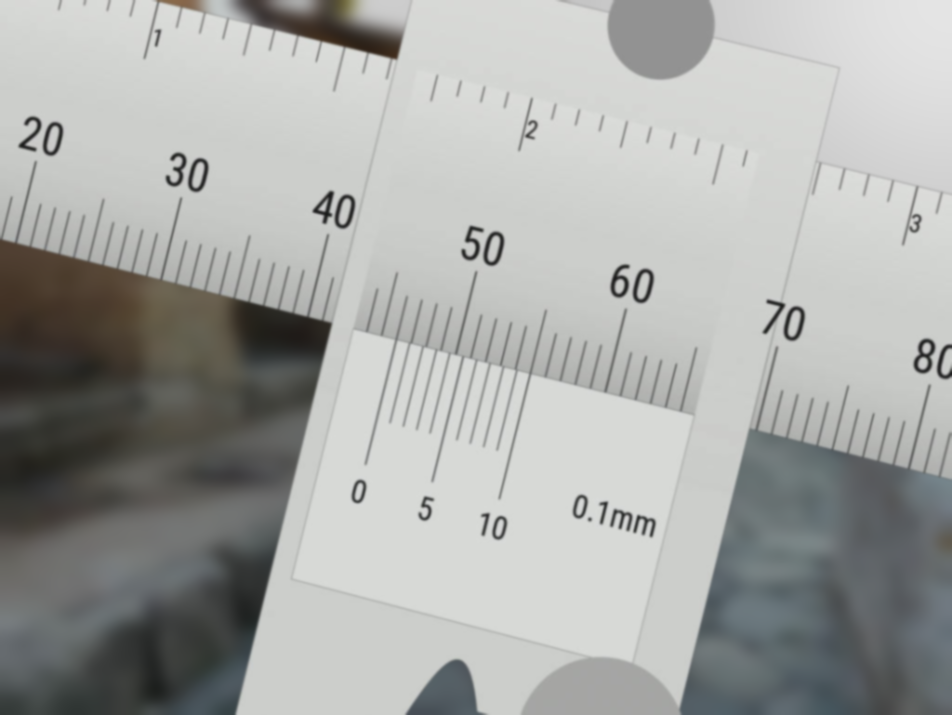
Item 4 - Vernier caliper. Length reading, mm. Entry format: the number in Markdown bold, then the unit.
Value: **46.0** mm
